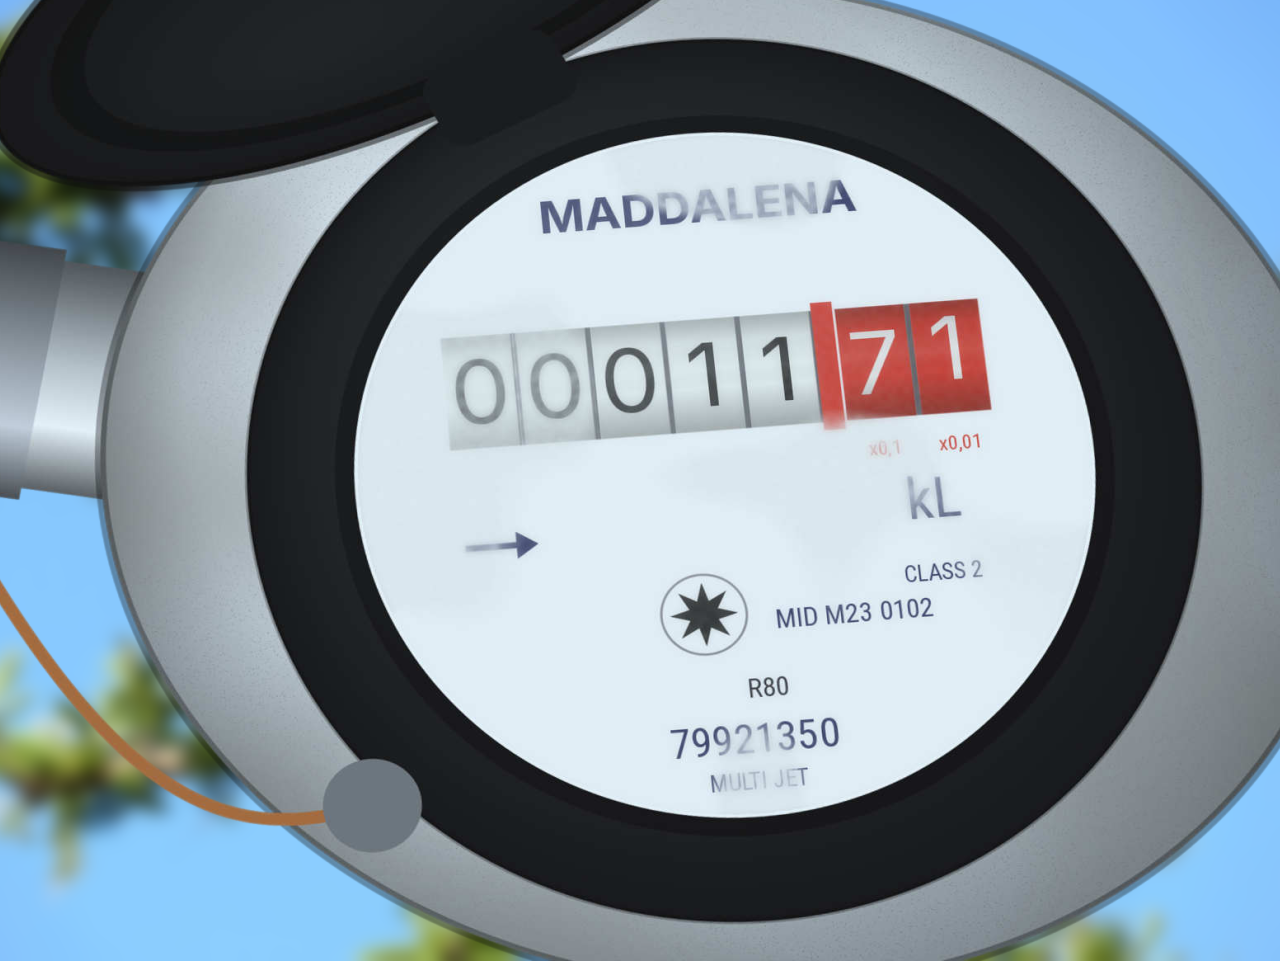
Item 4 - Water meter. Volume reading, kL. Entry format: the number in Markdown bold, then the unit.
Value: **11.71** kL
